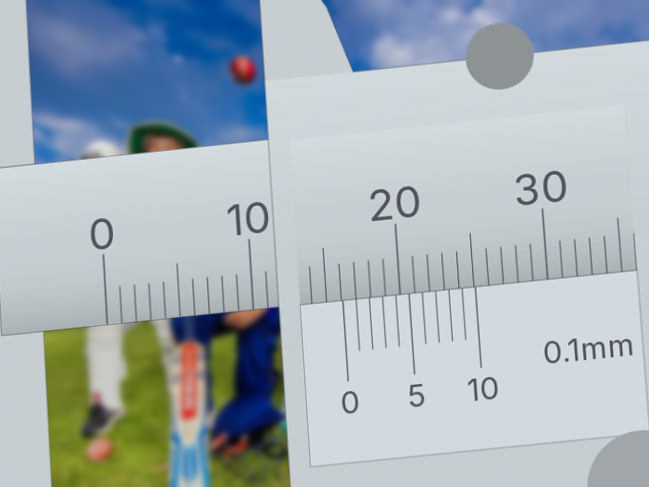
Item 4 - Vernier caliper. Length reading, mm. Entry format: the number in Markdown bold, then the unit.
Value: **16.1** mm
